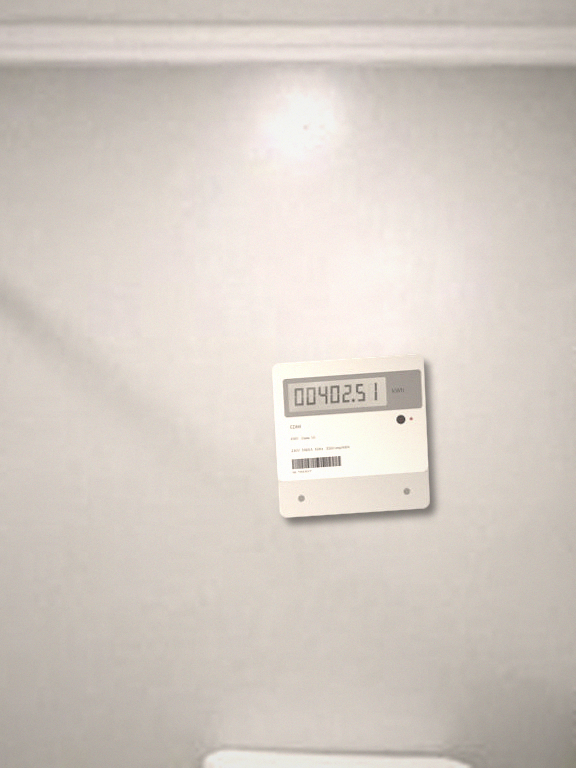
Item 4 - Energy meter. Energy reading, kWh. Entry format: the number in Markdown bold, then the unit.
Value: **402.51** kWh
